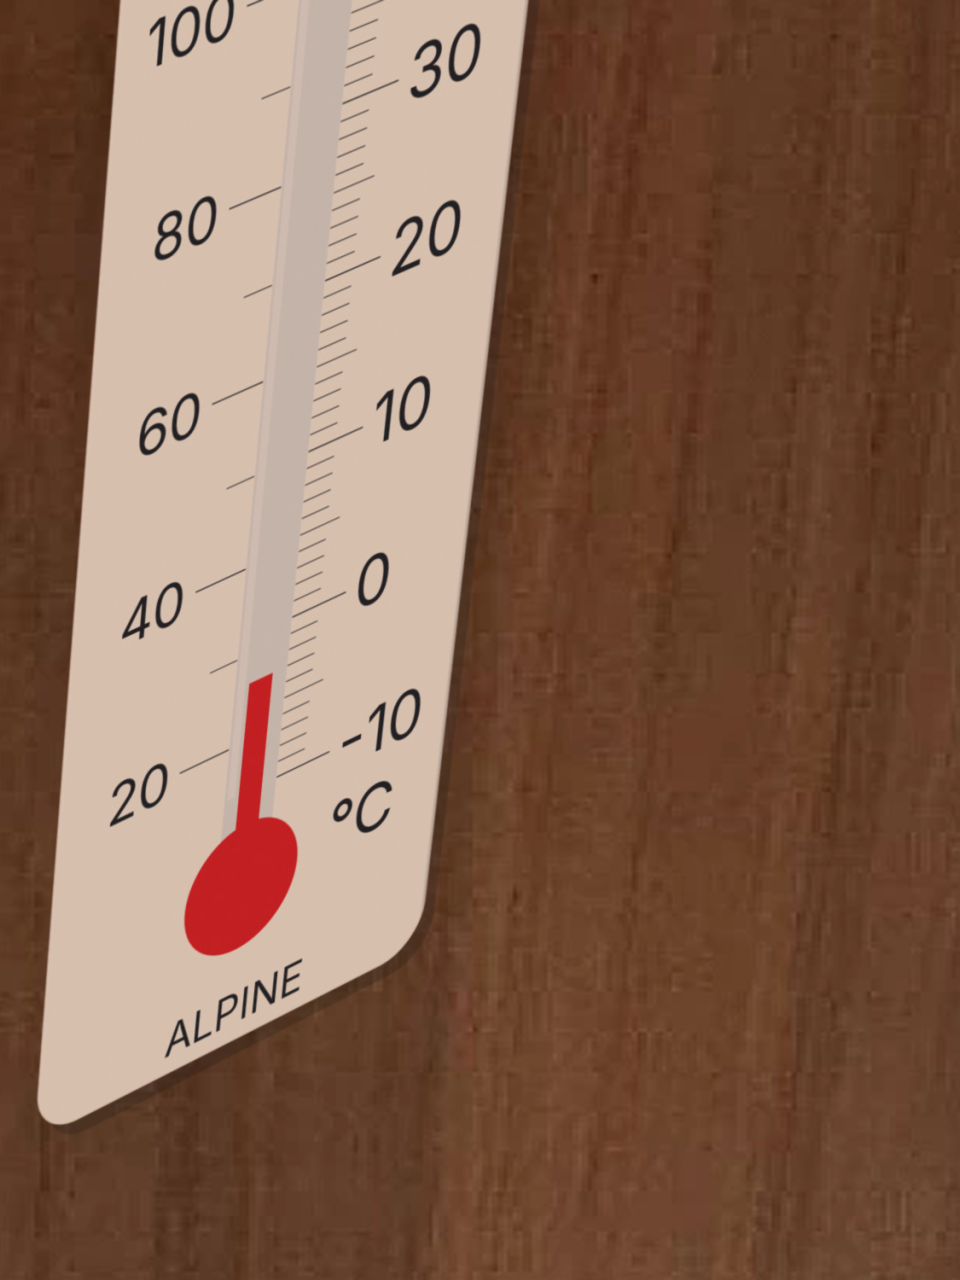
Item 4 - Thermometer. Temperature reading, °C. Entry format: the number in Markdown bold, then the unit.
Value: **-3** °C
